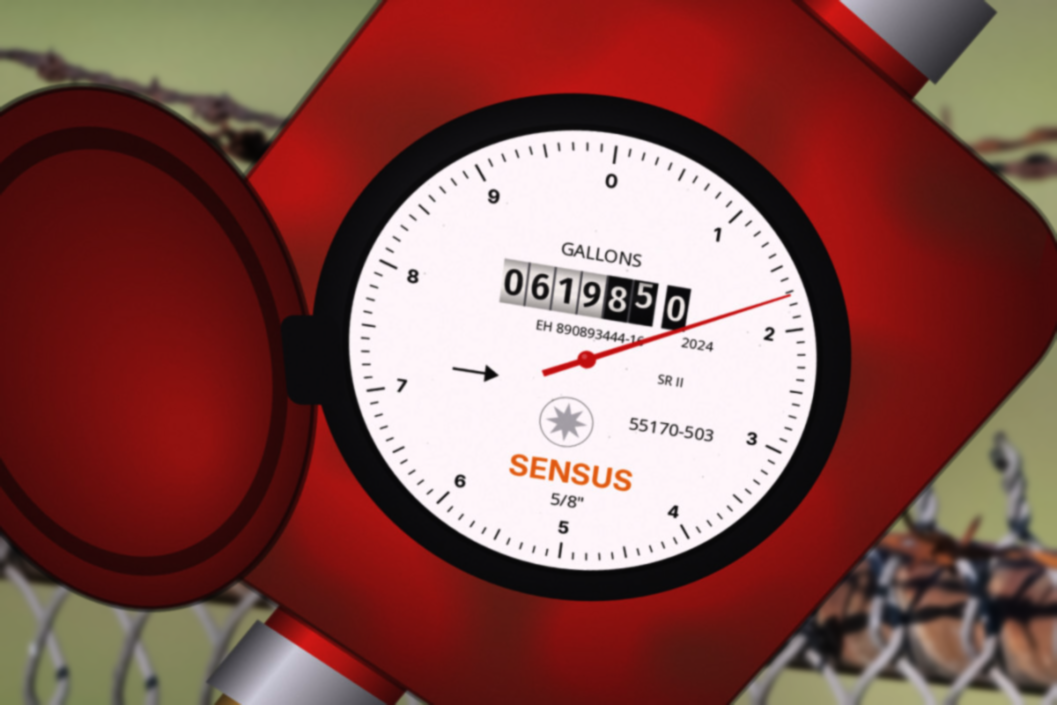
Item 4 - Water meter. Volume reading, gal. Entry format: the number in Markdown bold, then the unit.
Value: **619851.7** gal
